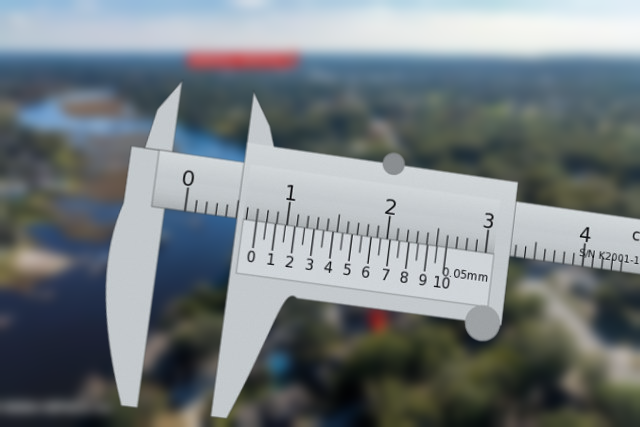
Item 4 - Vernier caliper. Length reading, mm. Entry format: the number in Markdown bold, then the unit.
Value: **7.0** mm
